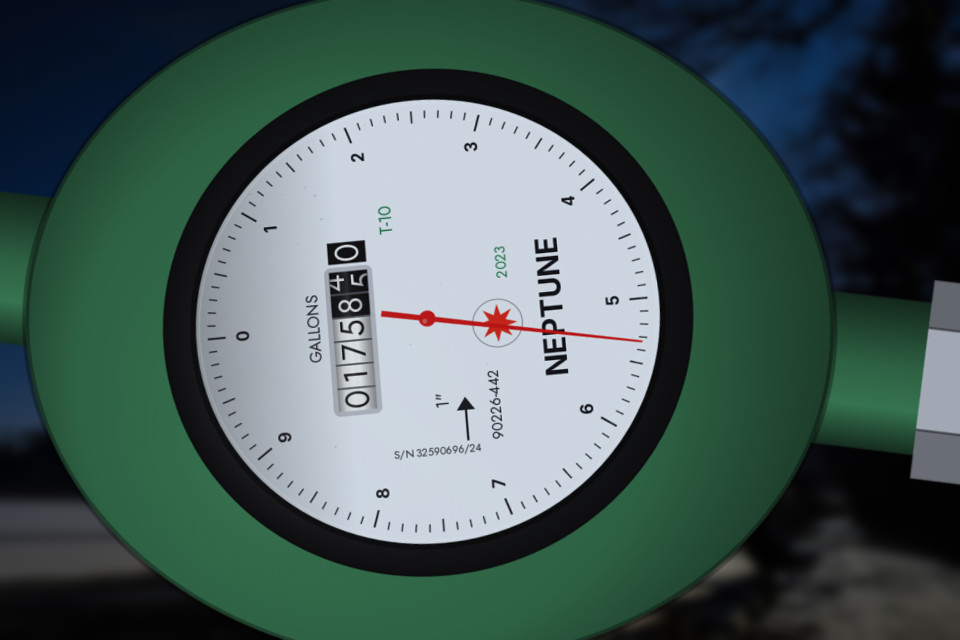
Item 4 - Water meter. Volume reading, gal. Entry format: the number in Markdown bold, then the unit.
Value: **175845.3** gal
